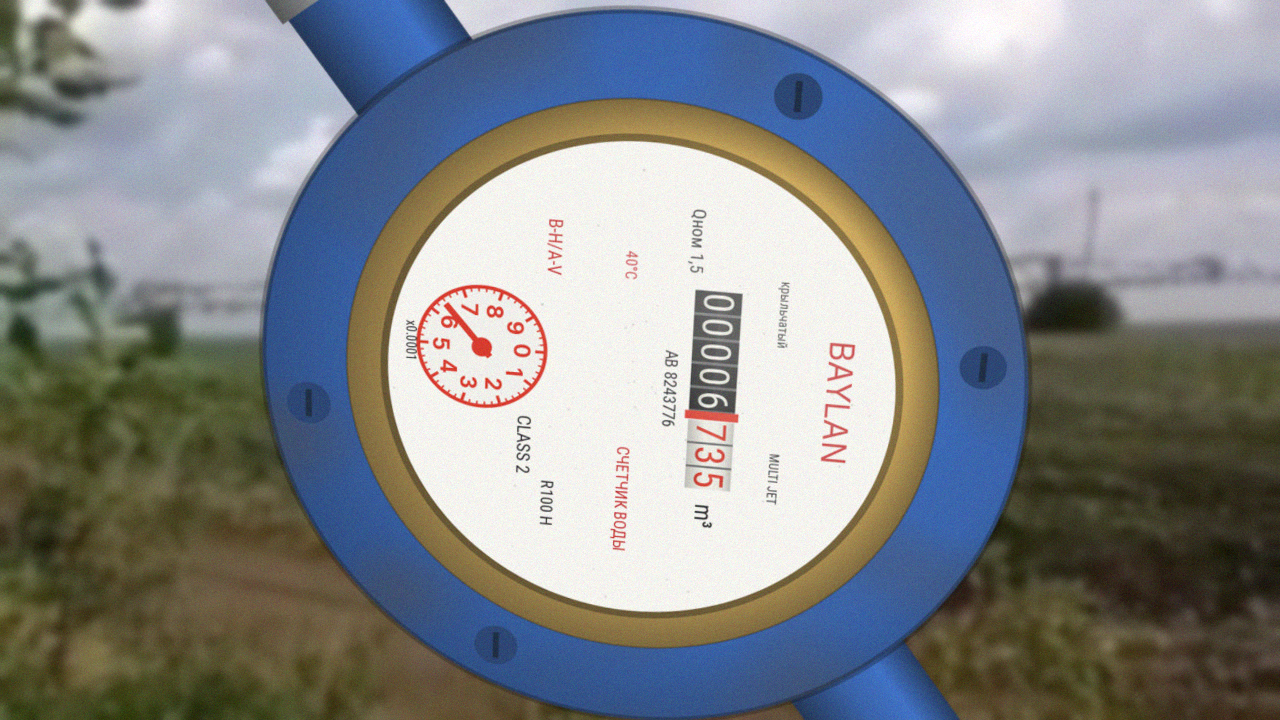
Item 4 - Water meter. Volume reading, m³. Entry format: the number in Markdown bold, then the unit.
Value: **6.7356** m³
